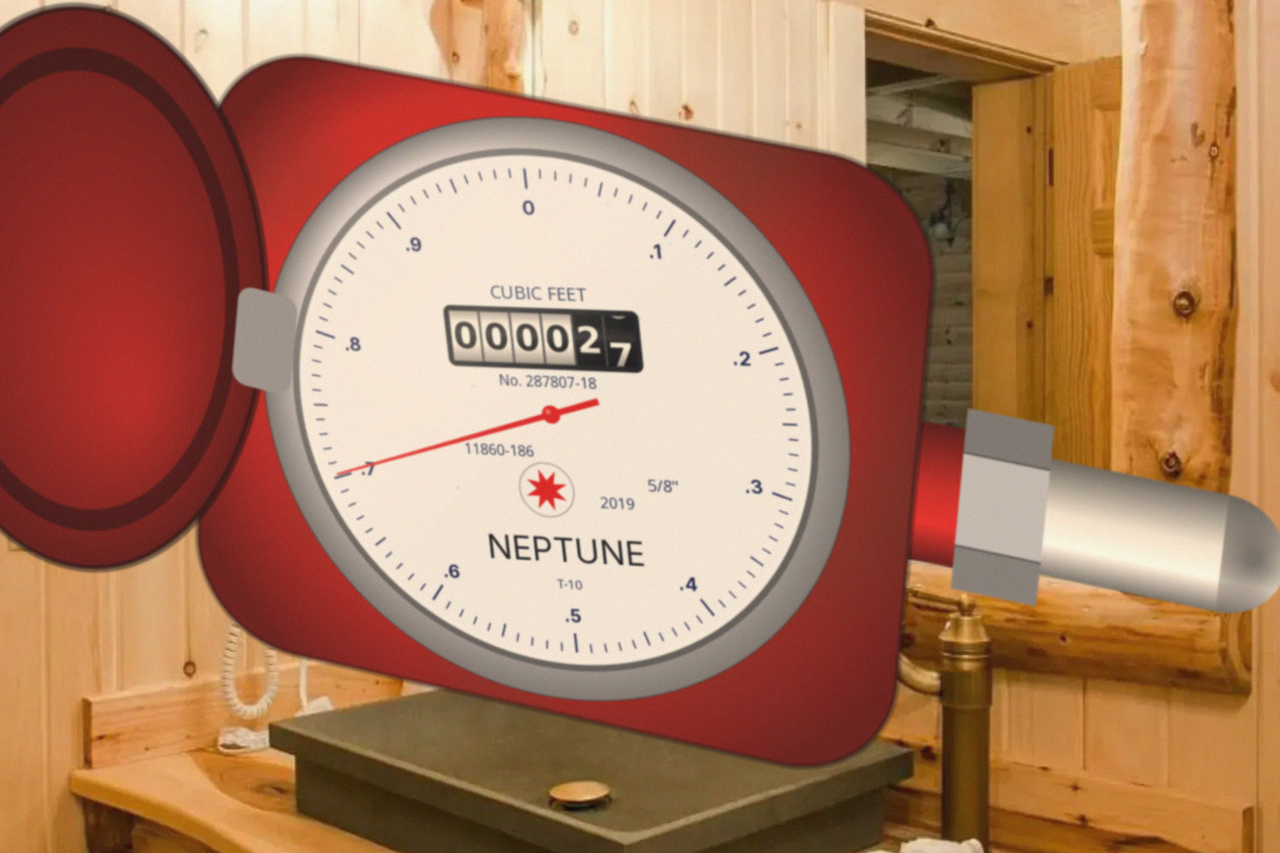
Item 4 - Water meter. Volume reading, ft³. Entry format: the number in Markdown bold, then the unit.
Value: **26.70** ft³
